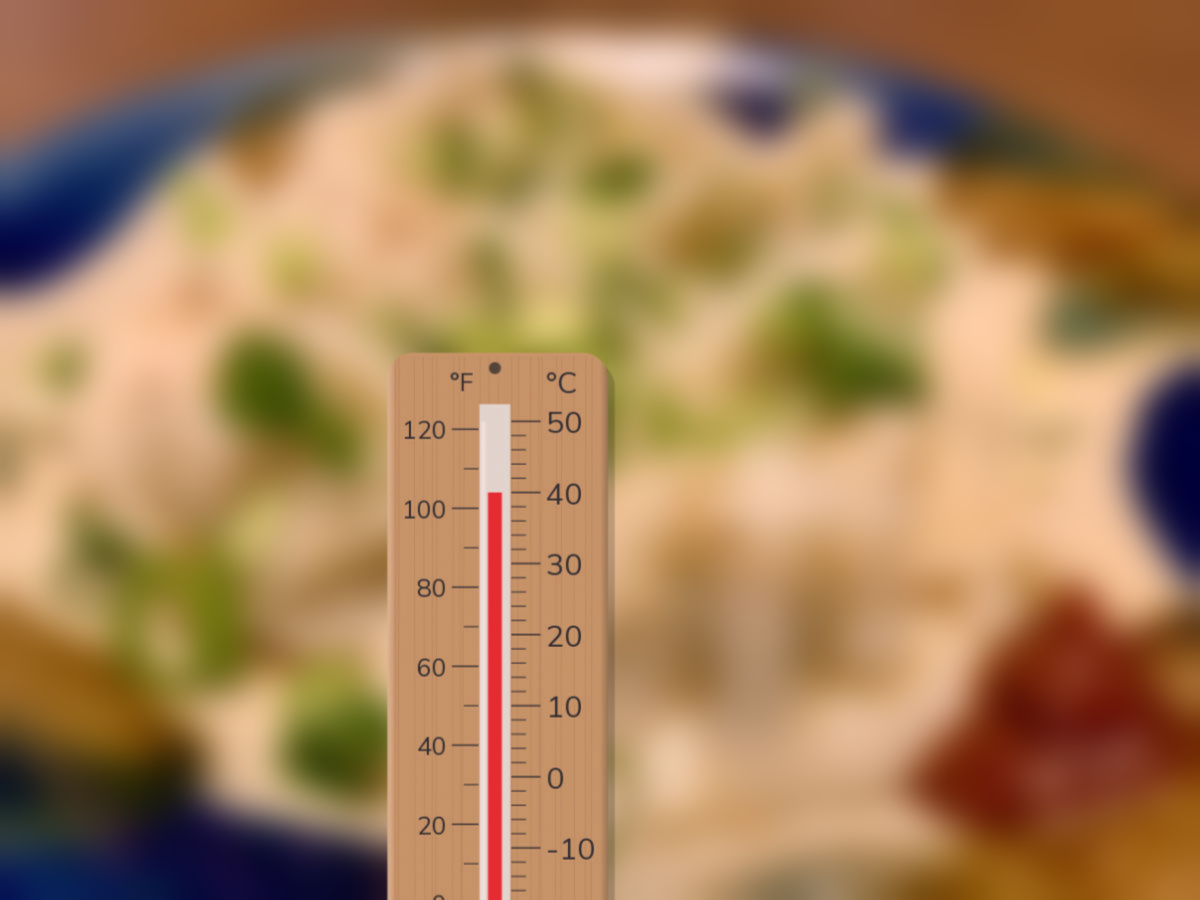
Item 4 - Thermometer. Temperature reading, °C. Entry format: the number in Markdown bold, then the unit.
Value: **40** °C
